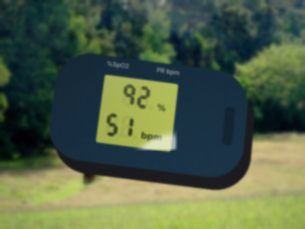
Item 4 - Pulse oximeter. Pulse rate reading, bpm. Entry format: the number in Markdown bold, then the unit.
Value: **51** bpm
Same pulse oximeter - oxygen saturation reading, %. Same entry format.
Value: **92** %
